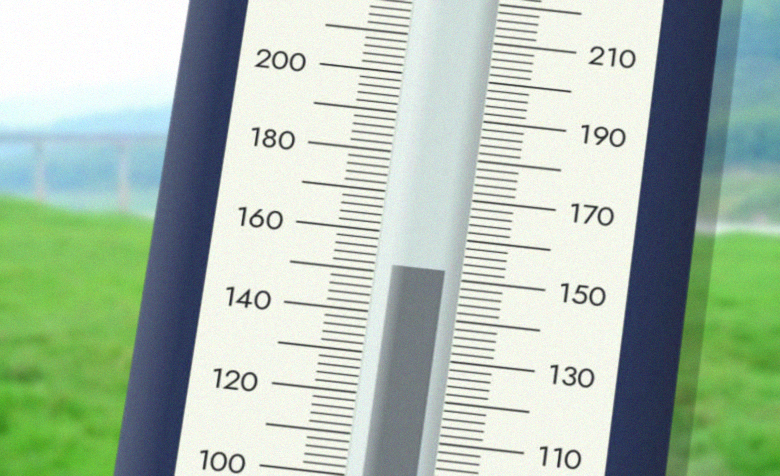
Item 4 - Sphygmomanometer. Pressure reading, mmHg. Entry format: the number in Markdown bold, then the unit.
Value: **152** mmHg
